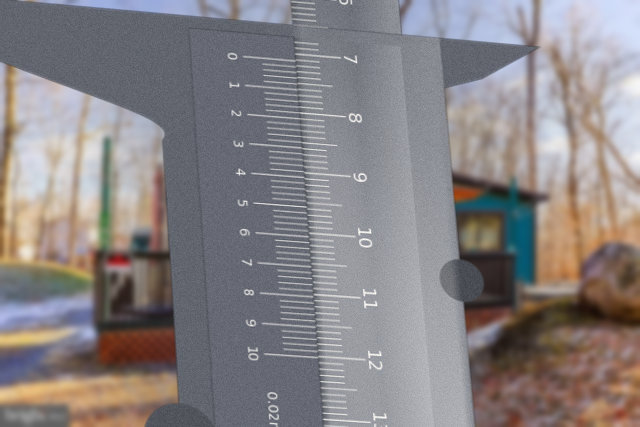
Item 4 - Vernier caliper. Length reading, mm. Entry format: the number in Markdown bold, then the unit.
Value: **71.2** mm
